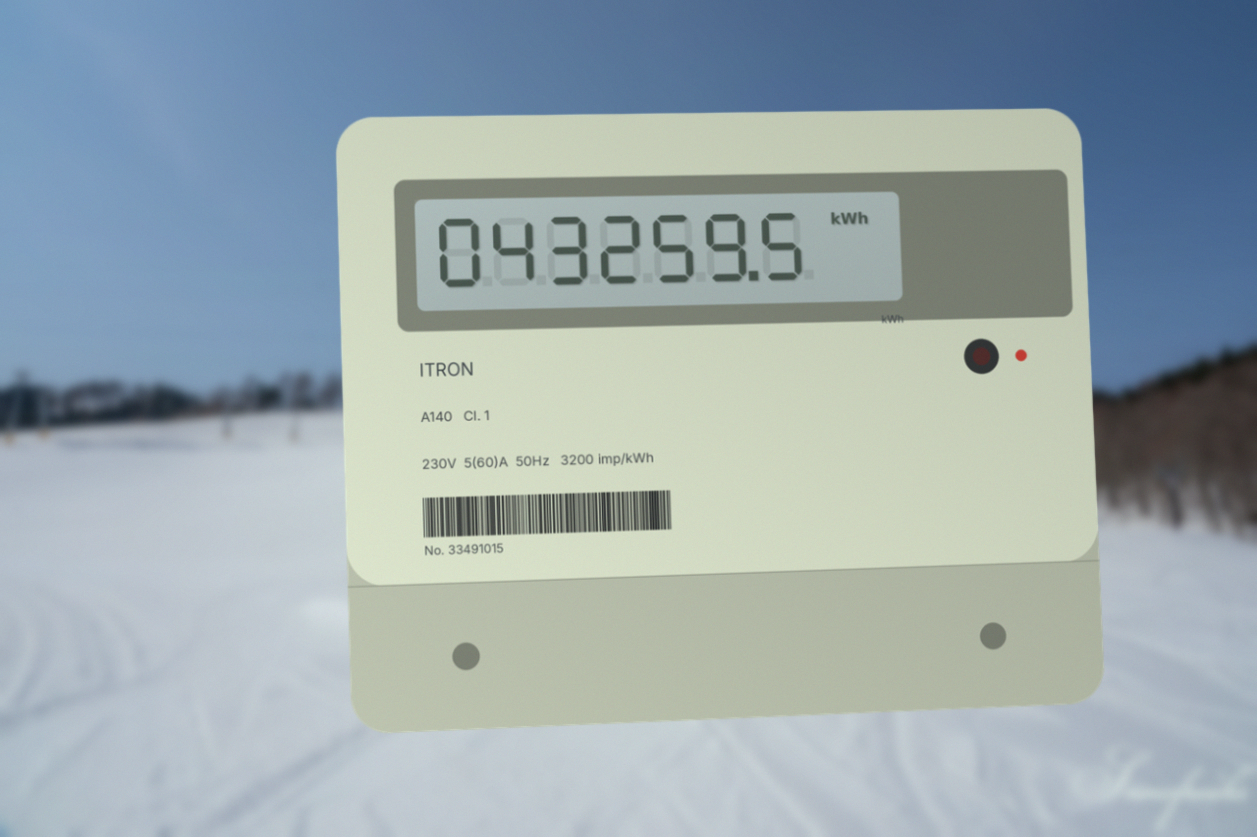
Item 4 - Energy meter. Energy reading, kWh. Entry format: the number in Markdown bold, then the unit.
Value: **43259.5** kWh
